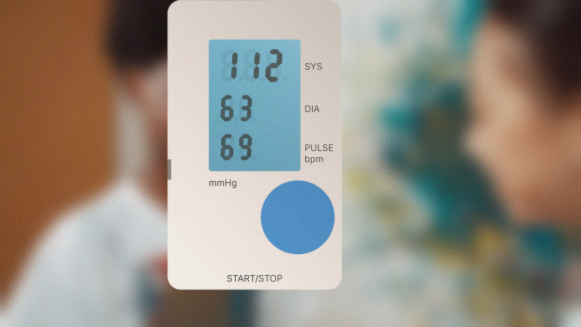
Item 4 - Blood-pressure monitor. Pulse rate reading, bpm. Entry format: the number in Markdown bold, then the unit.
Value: **69** bpm
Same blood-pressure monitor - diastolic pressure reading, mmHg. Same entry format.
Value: **63** mmHg
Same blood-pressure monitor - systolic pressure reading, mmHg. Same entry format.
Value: **112** mmHg
